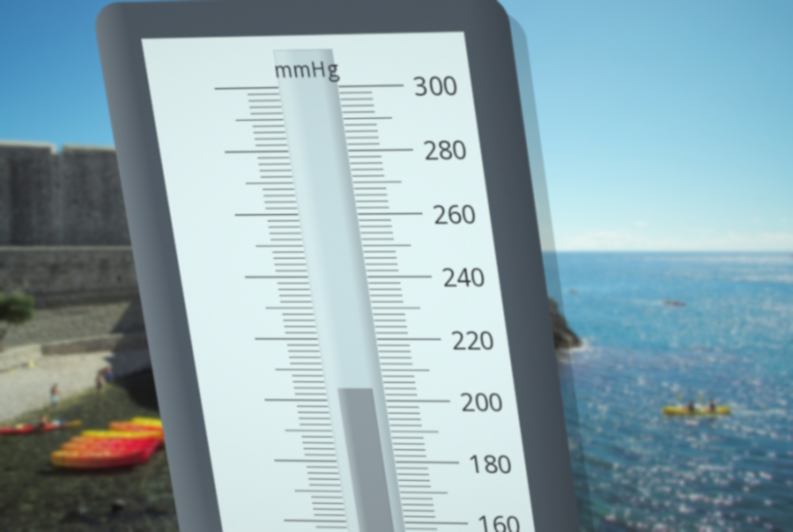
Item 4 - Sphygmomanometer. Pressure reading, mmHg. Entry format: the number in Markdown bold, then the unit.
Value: **204** mmHg
